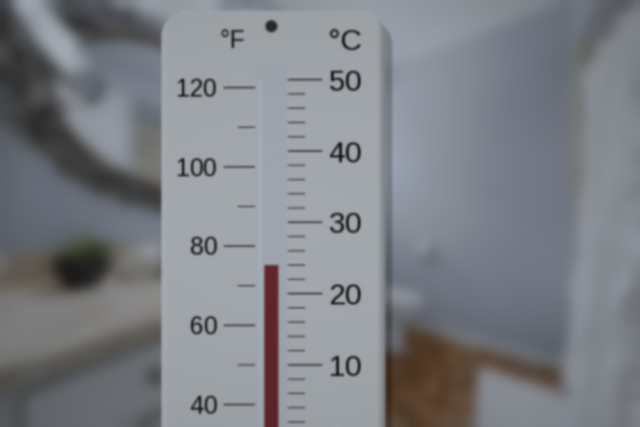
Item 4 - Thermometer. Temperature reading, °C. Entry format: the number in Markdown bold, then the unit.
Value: **24** °C
